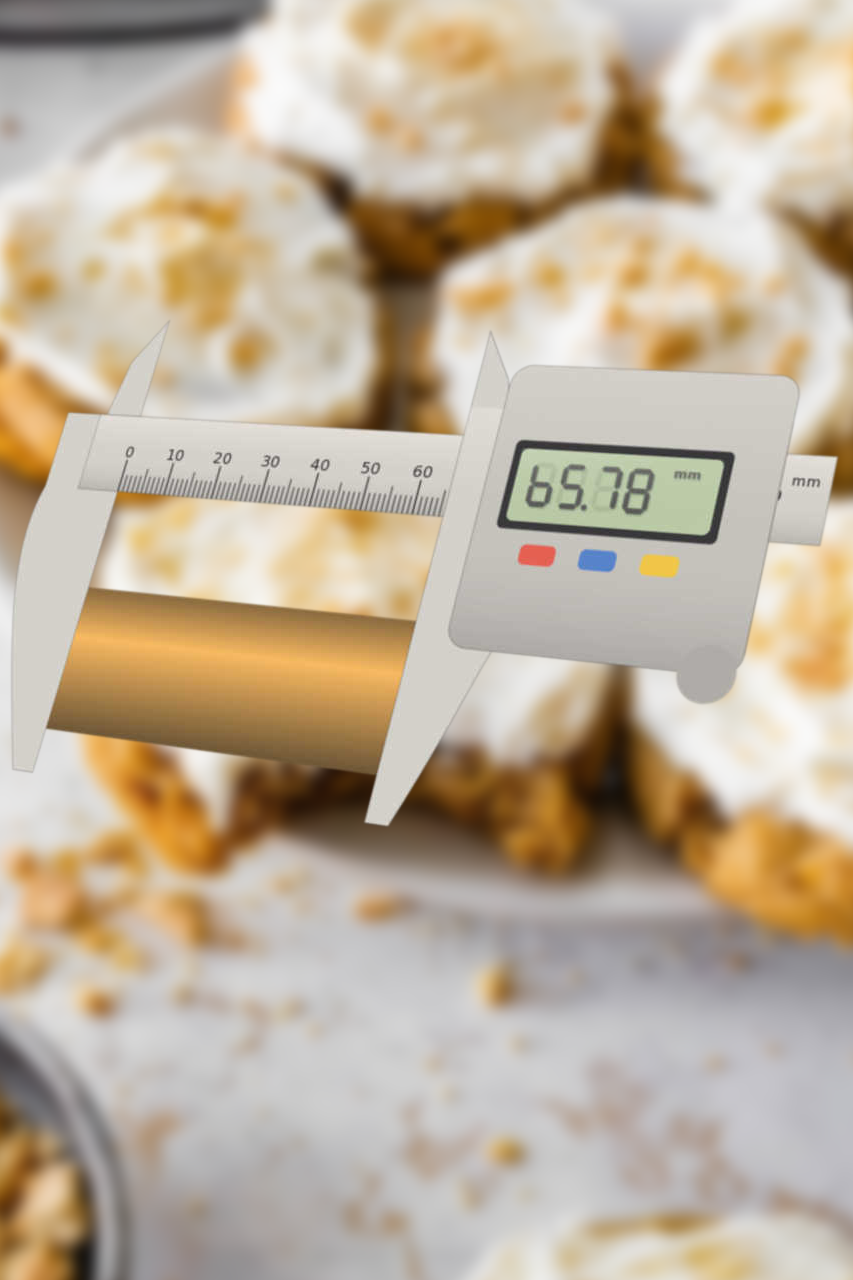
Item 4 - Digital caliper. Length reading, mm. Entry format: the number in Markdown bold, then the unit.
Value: **65.78** mm
